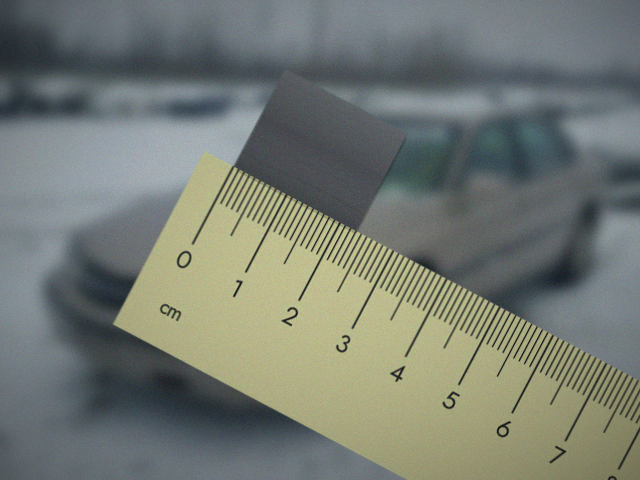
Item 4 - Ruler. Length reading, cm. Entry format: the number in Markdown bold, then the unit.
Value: **2.3** cm
